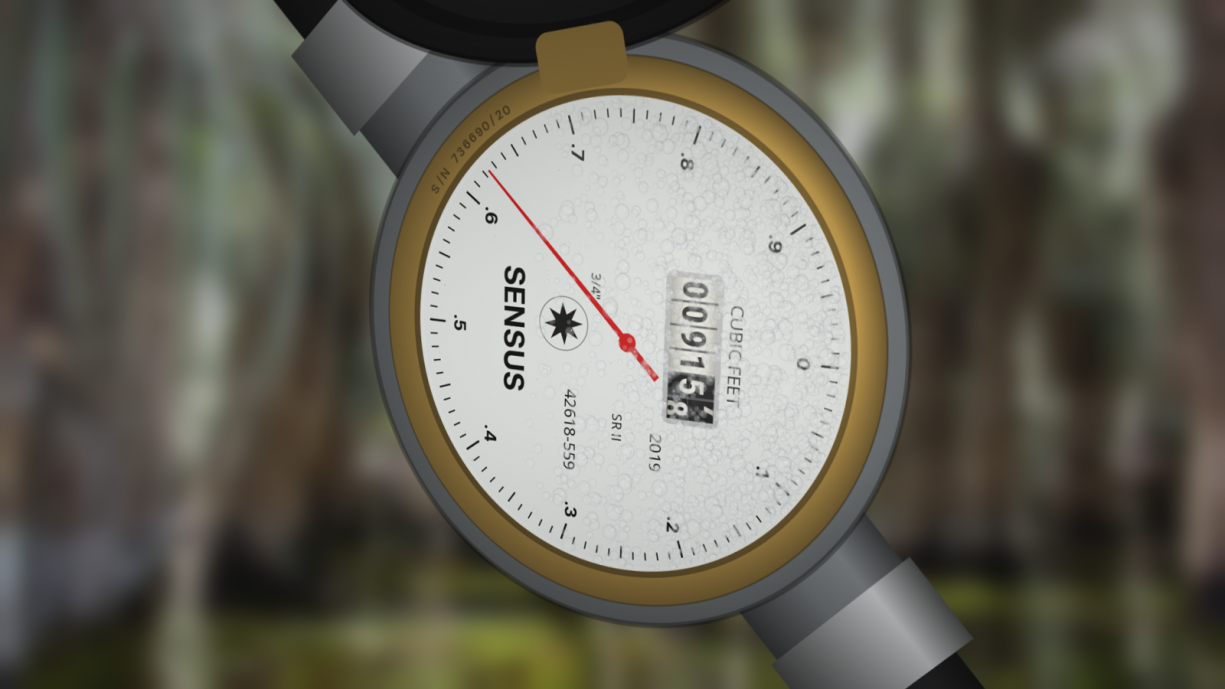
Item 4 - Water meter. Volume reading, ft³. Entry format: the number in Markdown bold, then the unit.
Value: **9157.62** ft³
